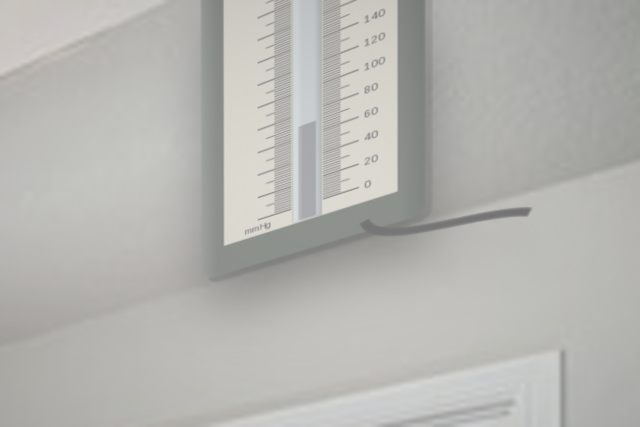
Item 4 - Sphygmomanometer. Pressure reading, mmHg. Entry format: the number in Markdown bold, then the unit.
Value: **70** mmHg
